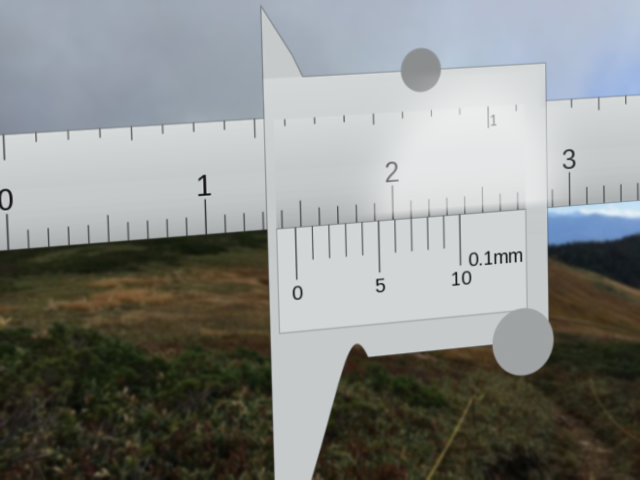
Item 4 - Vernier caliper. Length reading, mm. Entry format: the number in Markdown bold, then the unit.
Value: **14.7** mm
